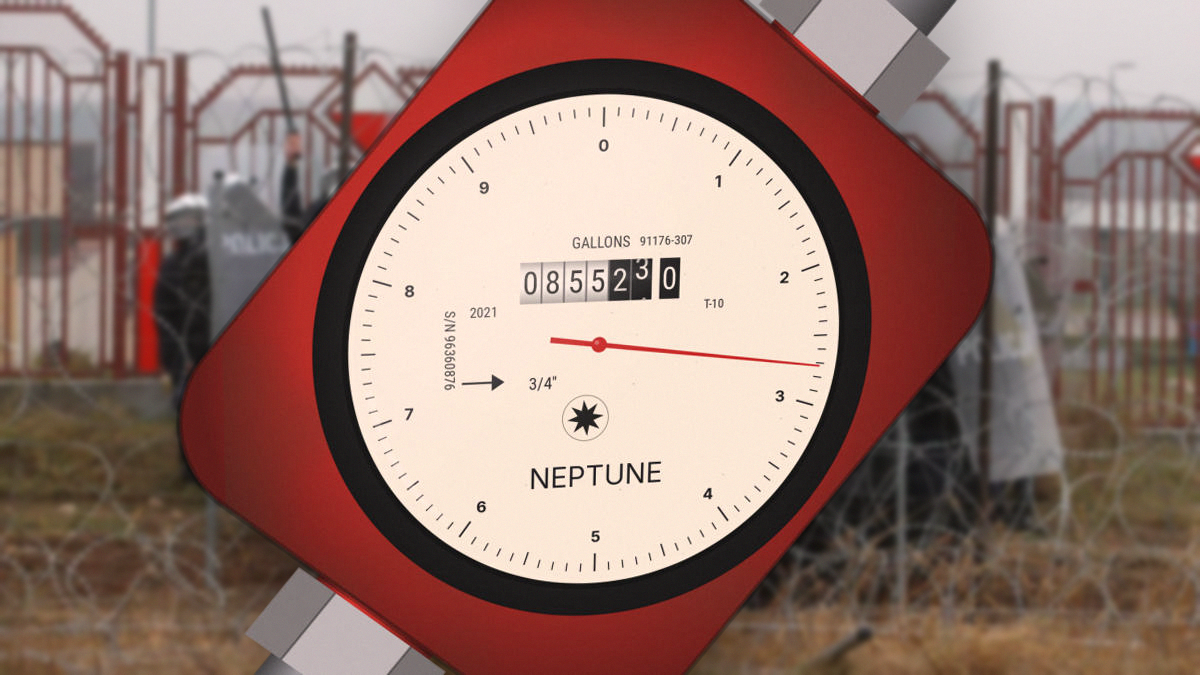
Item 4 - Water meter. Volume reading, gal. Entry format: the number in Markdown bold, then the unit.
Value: **855232.7** gal
